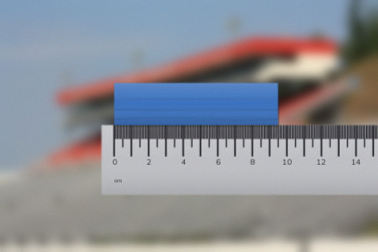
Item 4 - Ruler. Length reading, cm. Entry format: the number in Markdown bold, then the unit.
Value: **9.5** cm
